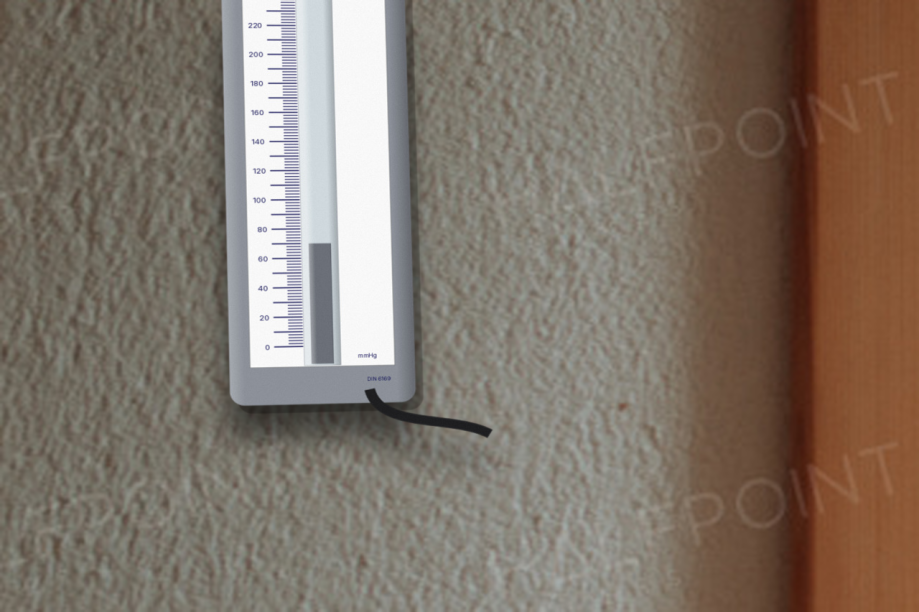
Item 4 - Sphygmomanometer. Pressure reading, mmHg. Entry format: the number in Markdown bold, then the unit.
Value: **70** mmHg
